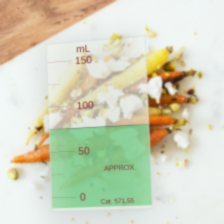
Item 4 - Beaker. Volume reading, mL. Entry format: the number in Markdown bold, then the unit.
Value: **75** mL
